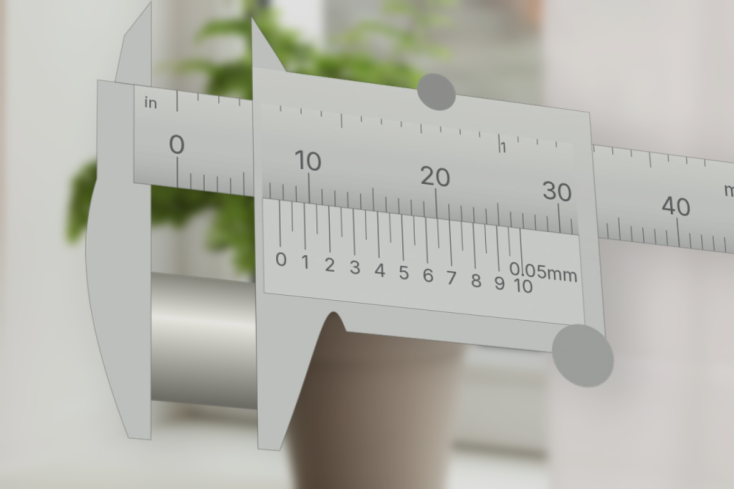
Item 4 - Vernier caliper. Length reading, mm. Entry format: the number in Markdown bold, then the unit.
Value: **7.7** mm
